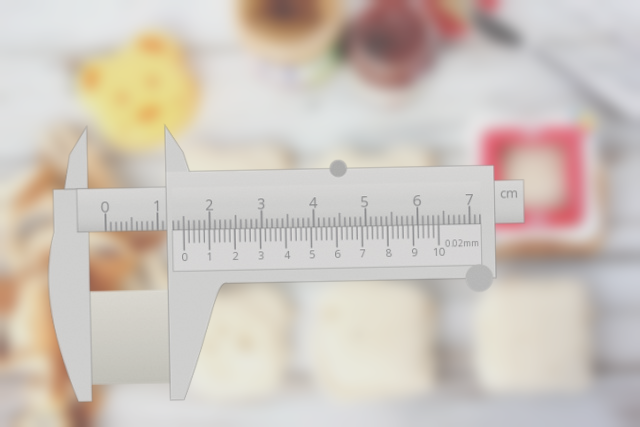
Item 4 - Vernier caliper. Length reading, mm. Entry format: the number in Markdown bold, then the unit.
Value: **15.0** mm
